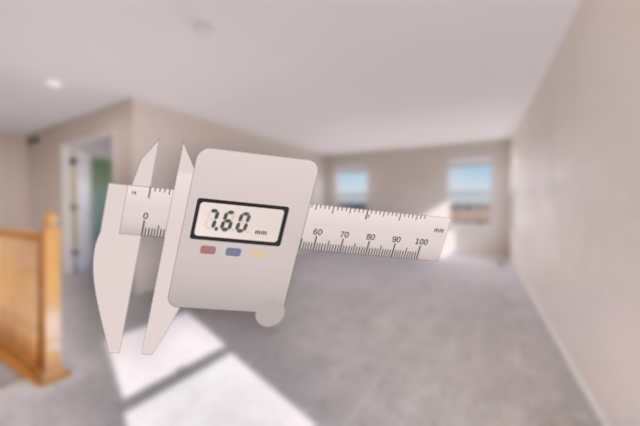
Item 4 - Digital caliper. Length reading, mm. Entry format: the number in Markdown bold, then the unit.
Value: **7.60** mm
